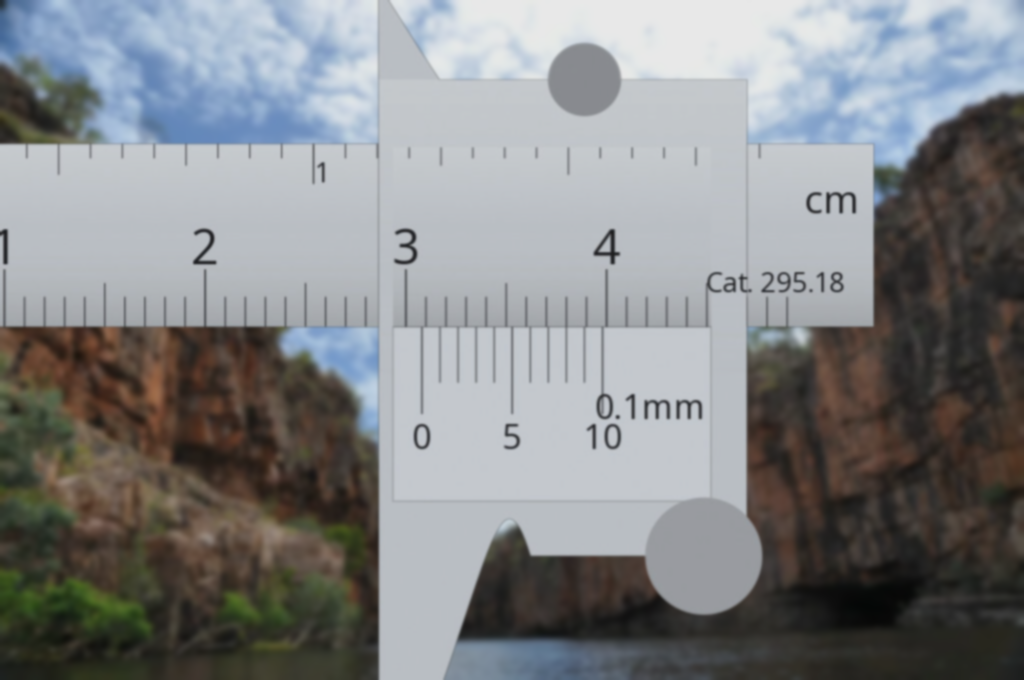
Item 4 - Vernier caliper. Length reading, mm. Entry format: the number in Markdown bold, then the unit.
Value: **30.8** mm
